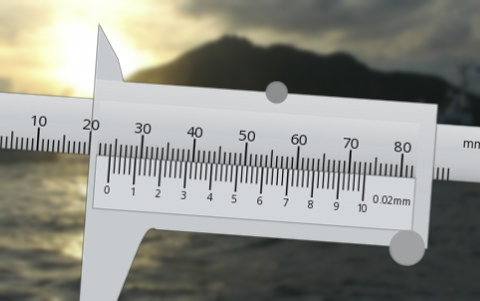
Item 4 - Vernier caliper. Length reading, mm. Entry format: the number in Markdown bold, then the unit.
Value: **24.0** mm
